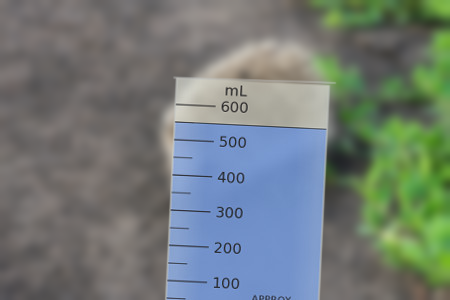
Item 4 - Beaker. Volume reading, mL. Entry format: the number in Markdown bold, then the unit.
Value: **550** mL
